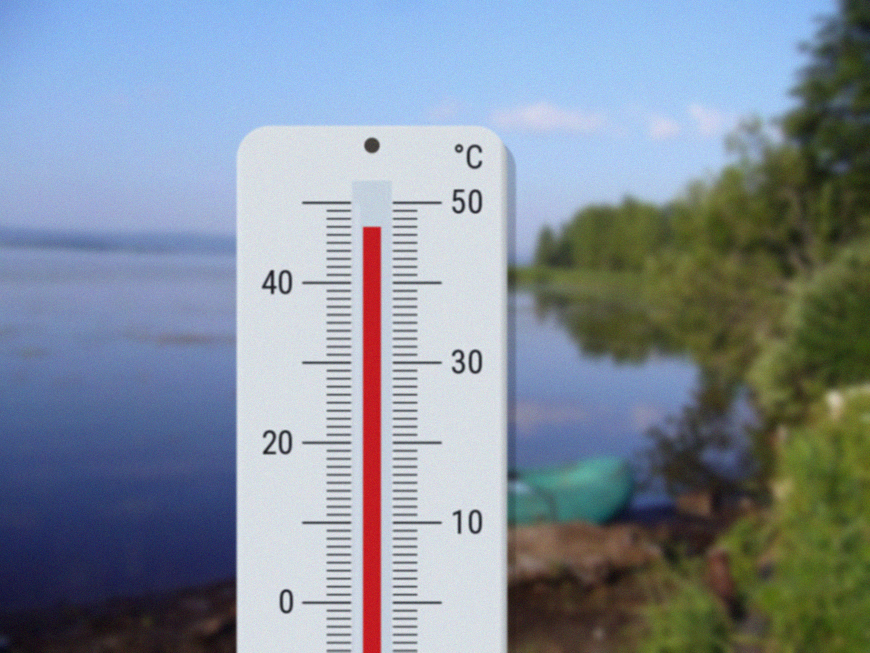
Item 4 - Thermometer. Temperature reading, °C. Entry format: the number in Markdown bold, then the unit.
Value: **47** °C
